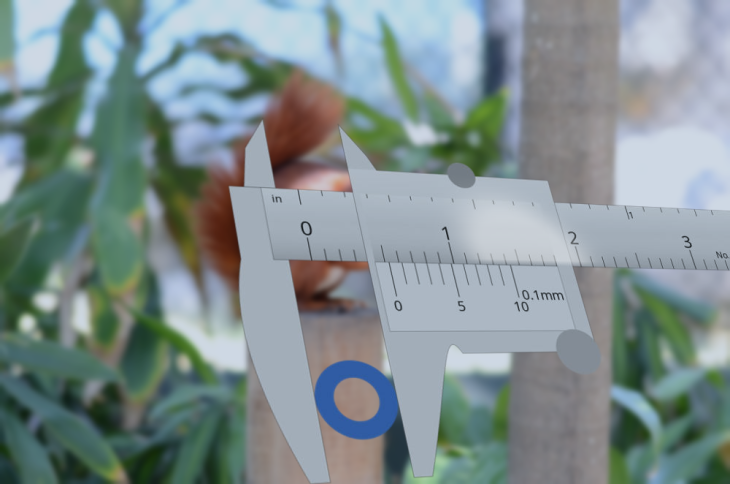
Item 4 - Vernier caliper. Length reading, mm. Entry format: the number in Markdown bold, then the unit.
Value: **5.3** mm
